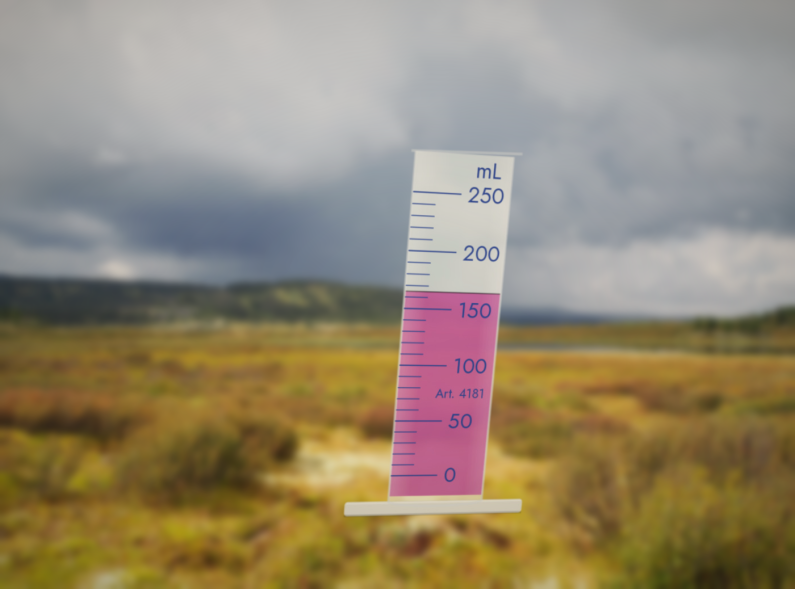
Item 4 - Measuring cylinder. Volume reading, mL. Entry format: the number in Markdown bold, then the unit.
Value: **165** mL
